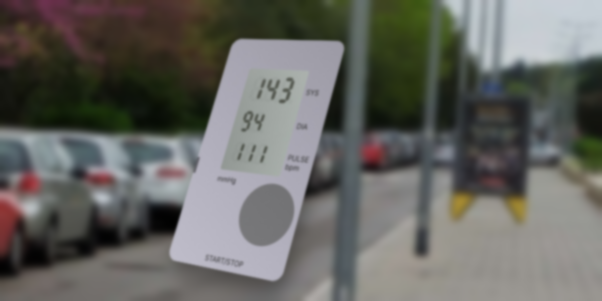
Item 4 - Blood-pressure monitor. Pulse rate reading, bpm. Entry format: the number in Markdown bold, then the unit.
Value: **111** bpm
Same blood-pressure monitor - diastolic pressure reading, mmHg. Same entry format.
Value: **94** mmHg
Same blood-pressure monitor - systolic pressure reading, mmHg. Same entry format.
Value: **143** mmHg
